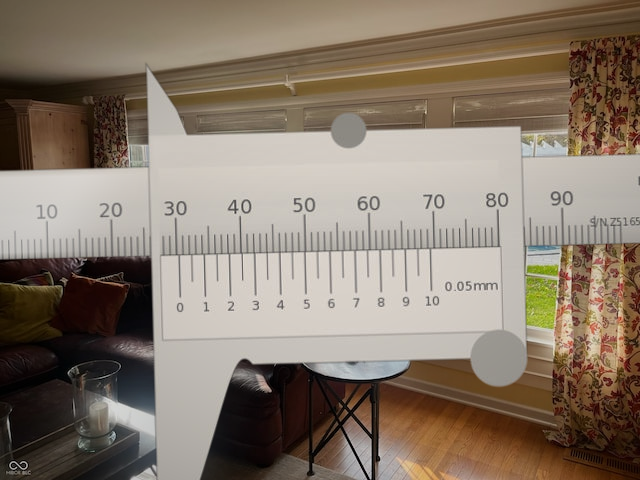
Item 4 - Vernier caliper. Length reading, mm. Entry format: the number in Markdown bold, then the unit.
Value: **30.4** mm
